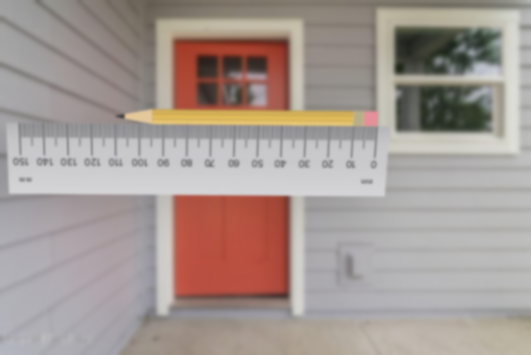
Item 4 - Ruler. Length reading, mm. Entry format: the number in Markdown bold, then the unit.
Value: **110** mm
